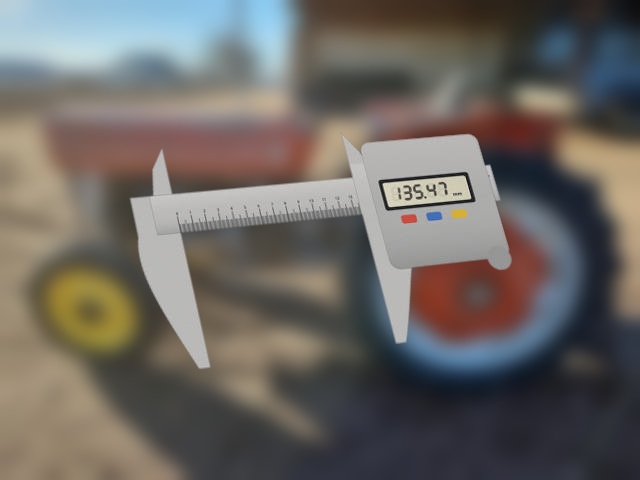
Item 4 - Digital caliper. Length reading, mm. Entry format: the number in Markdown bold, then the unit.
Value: **135.47** mm
